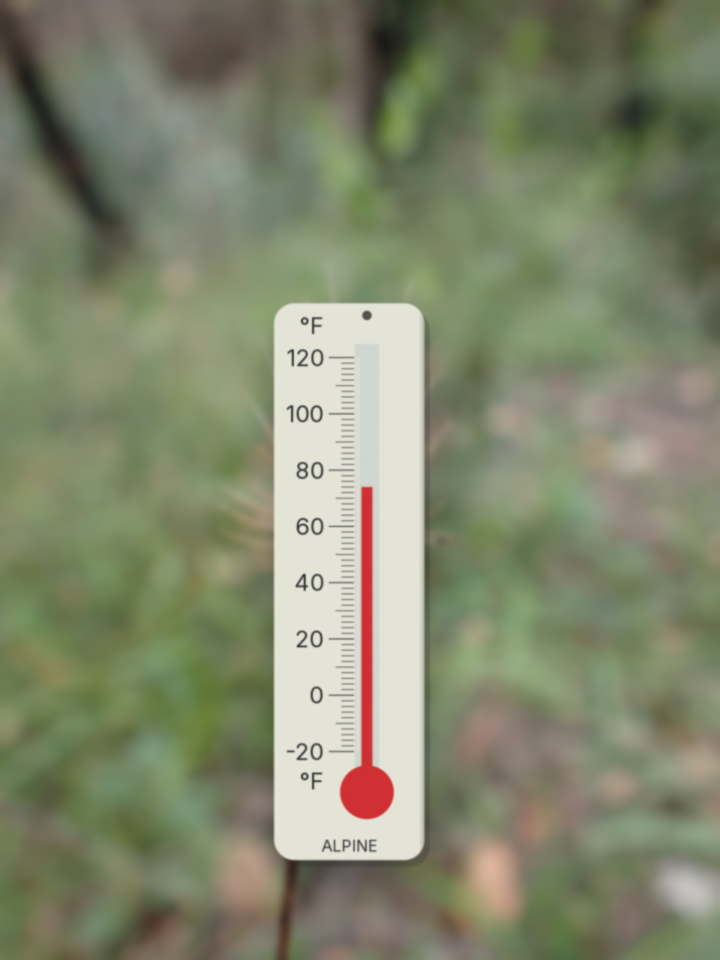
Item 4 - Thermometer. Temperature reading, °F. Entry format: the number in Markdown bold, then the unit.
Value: **74** °F
